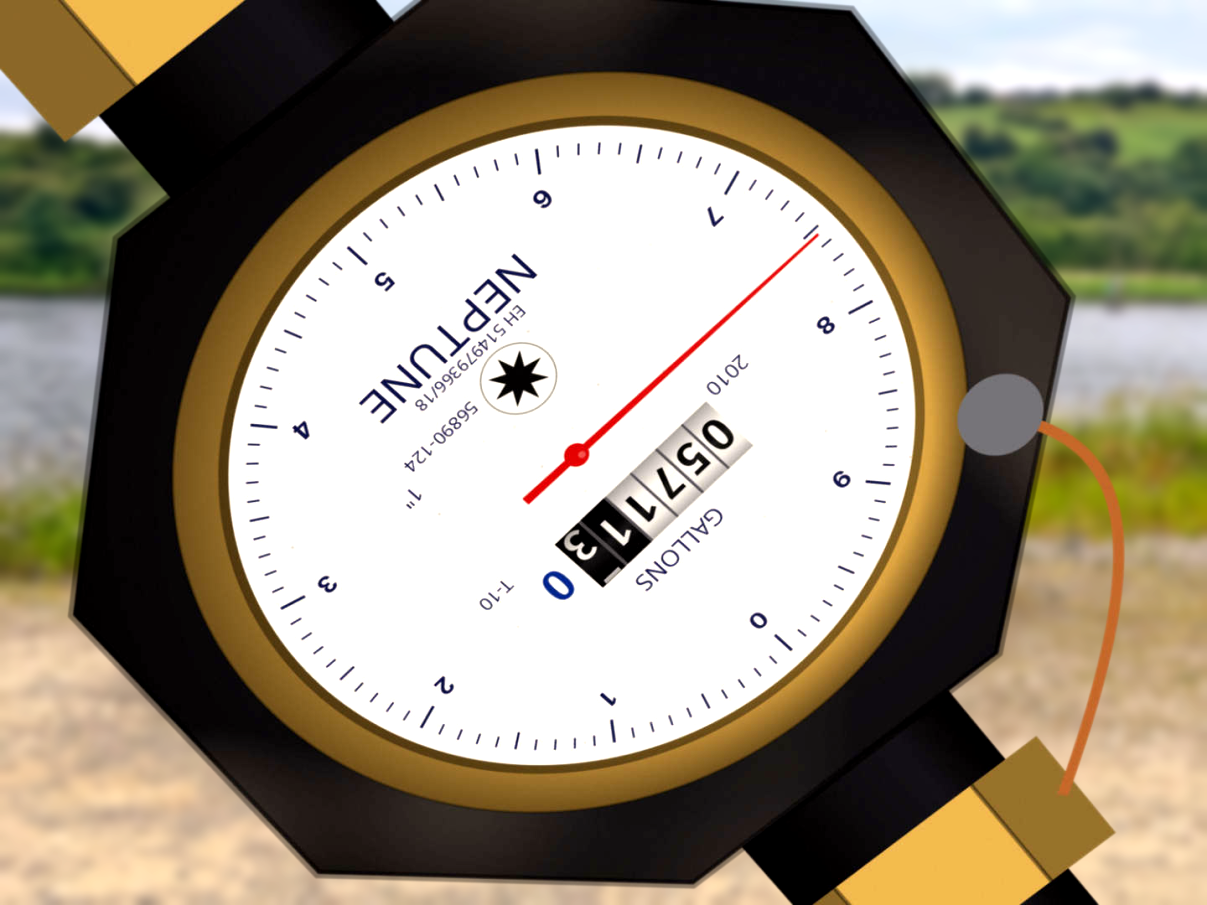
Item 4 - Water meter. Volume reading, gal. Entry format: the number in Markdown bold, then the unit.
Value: **571127.5** gal
